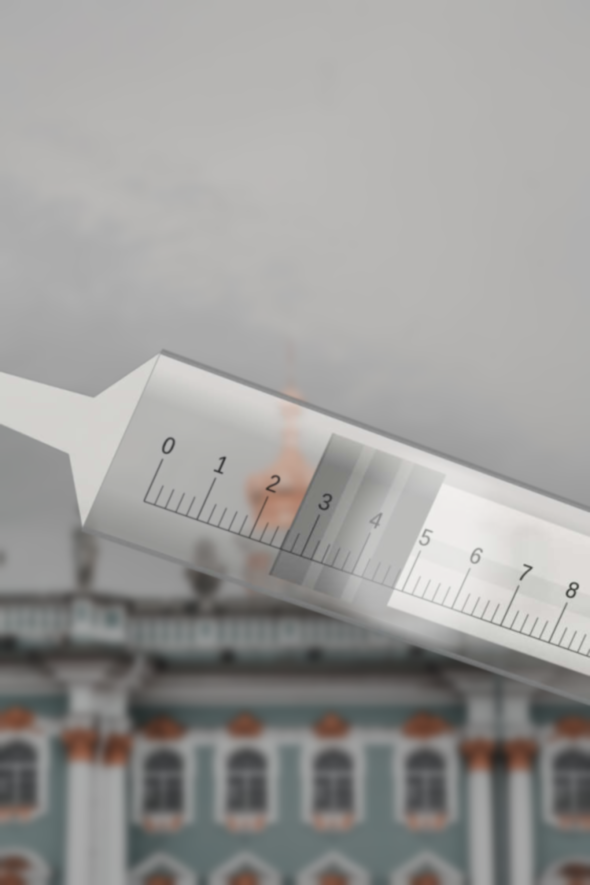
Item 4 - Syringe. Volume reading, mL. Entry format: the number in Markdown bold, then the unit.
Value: **2.6** mL
